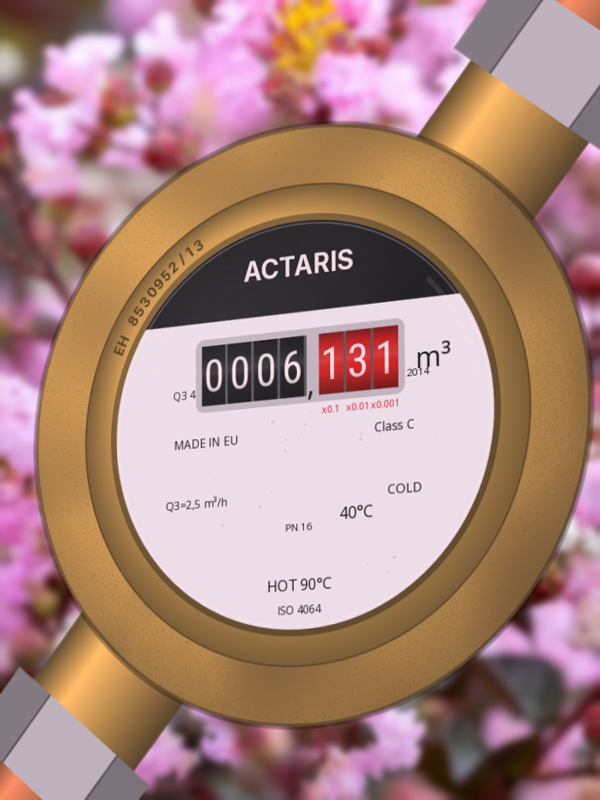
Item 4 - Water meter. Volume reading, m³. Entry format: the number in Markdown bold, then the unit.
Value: **6.131** m³
